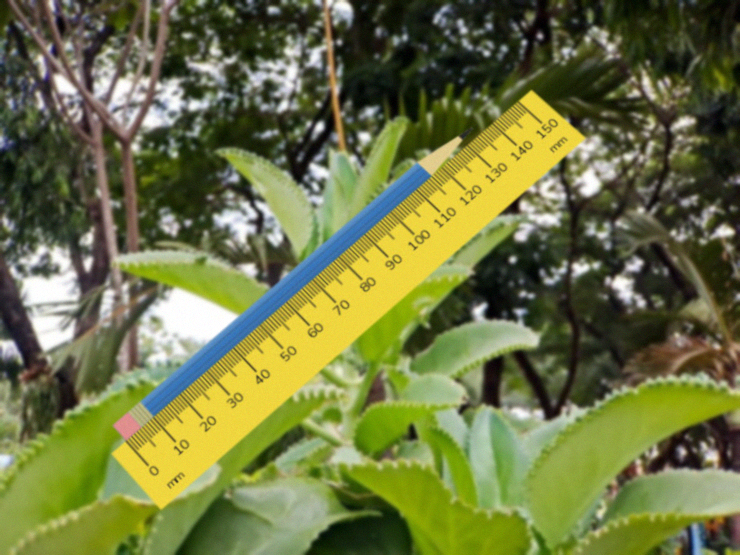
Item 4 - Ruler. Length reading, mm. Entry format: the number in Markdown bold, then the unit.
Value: **135** mm
